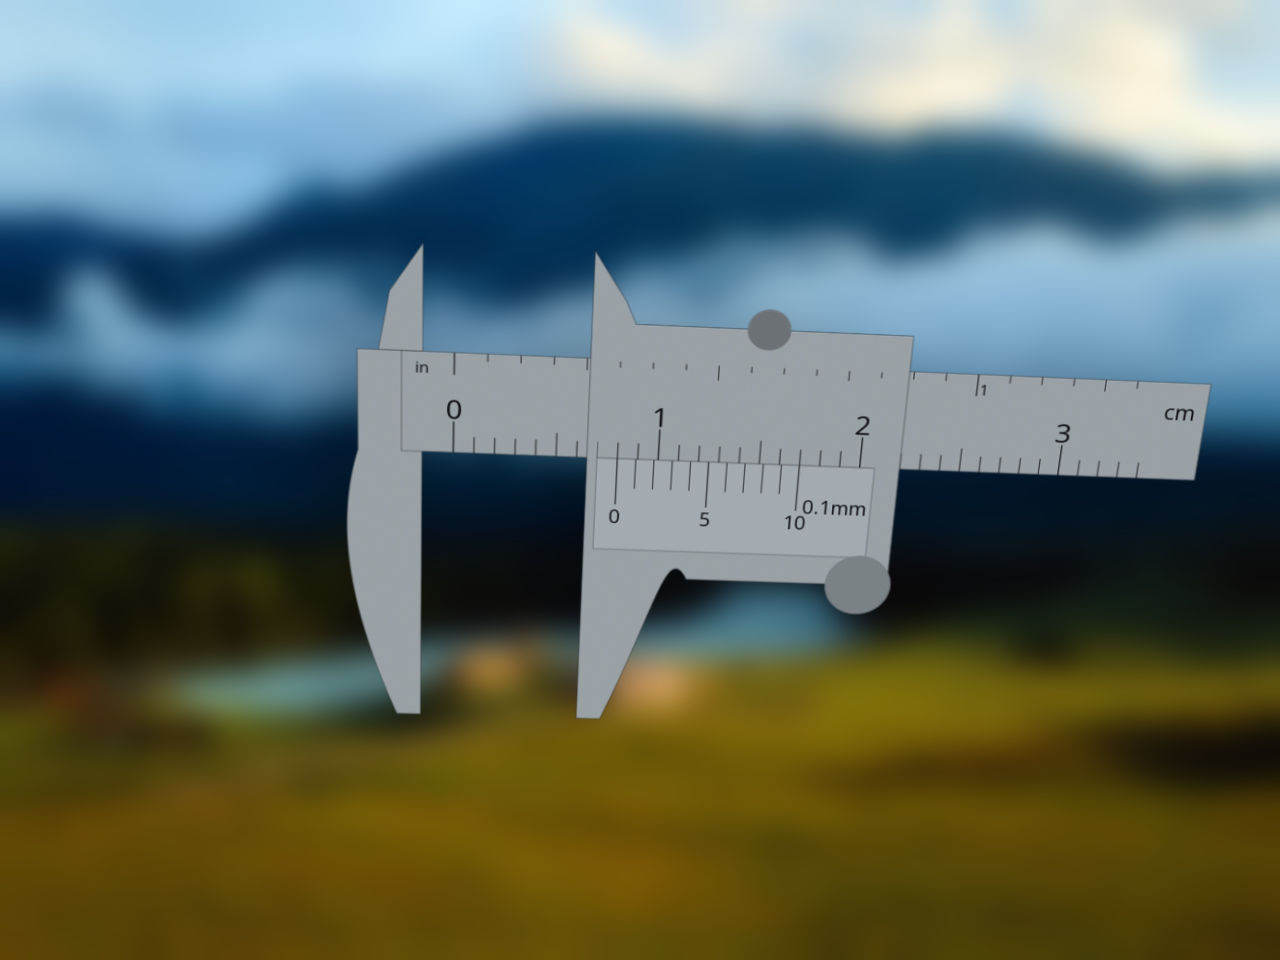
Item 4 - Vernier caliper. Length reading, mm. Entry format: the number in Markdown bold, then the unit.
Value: **8.0** mm
